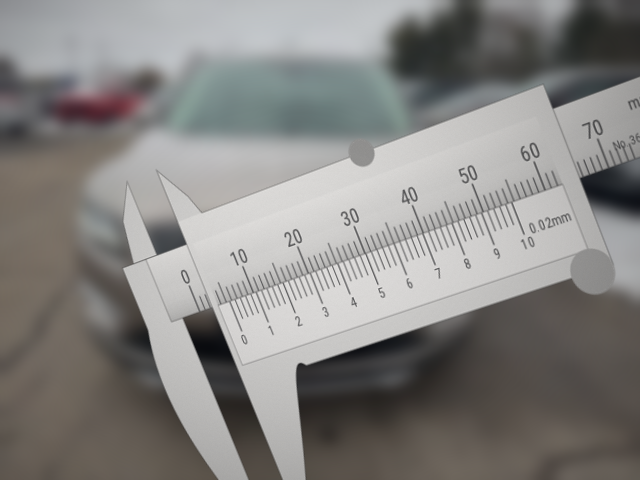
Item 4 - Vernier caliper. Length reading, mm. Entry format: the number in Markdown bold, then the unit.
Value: **5.6** mm
